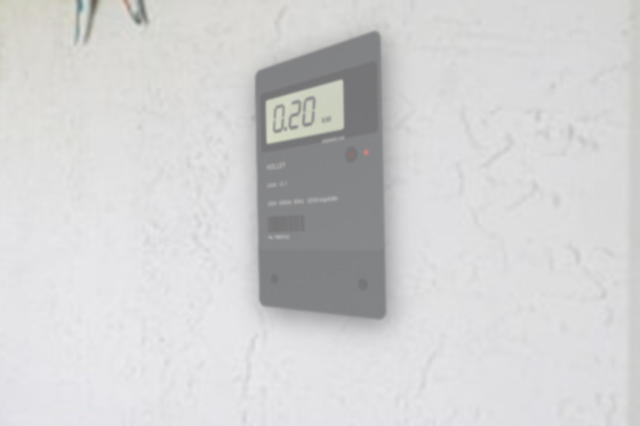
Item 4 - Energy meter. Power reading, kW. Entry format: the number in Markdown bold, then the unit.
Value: **0.20** kW
